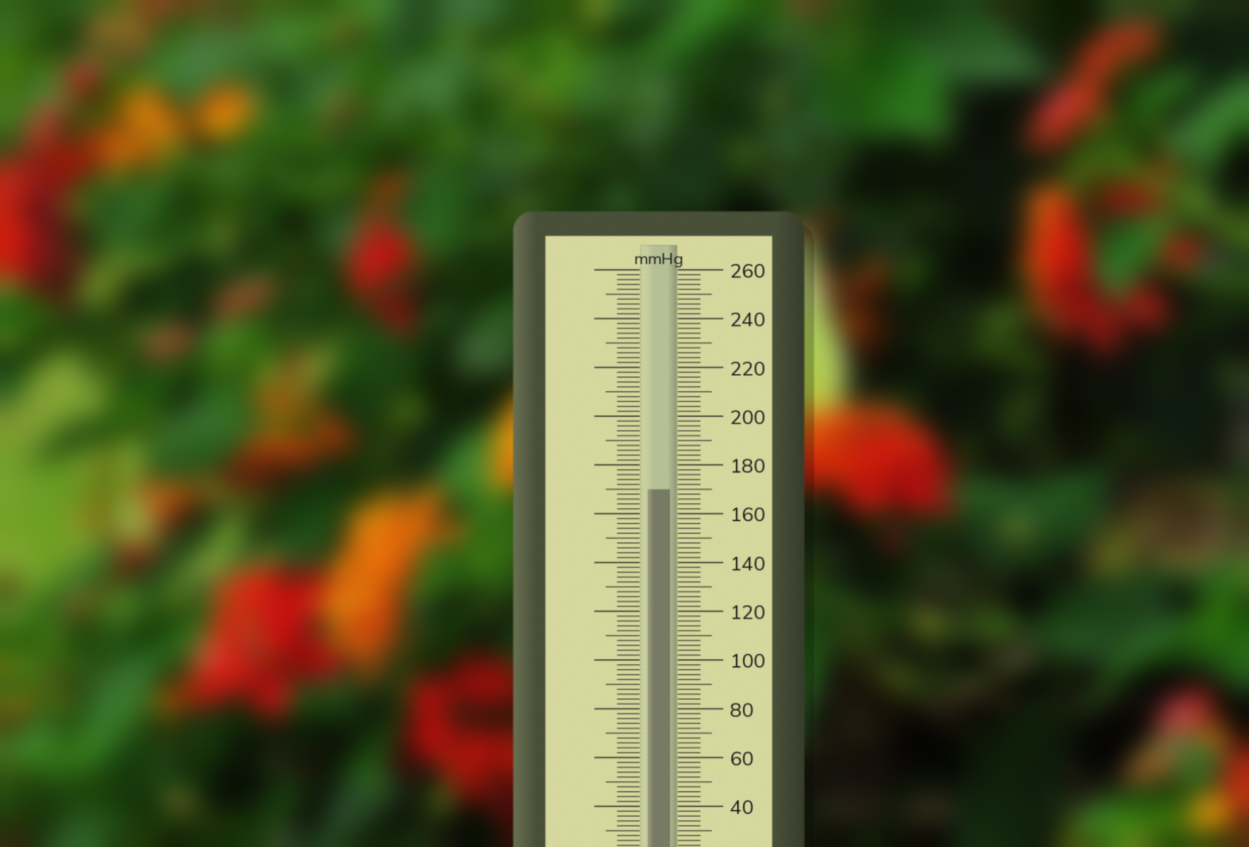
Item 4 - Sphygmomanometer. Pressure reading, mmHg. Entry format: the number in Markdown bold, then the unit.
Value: **170** mmHg
